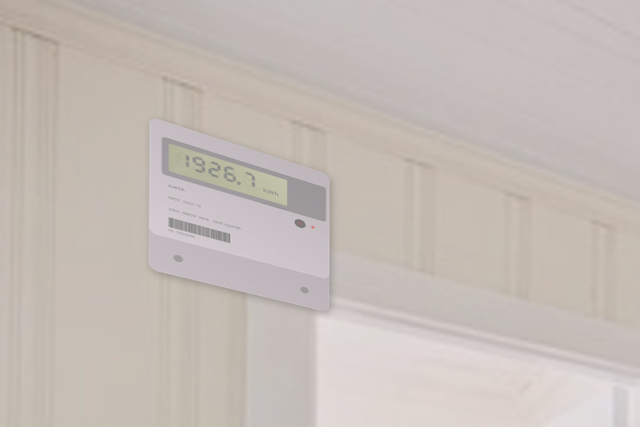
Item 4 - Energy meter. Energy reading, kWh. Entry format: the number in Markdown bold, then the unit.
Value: **1926.7** kWh
